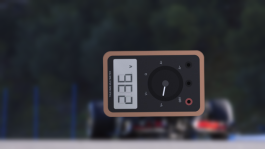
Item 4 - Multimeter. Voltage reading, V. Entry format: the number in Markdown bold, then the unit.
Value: **236** V
